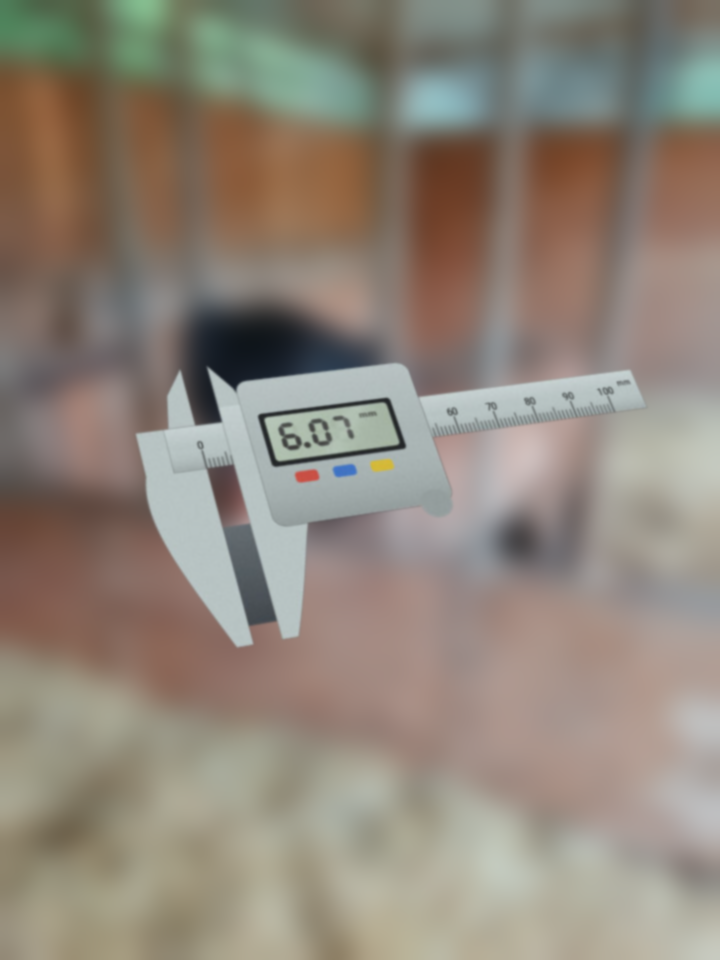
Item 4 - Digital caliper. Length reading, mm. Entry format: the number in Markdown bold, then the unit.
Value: **6.07** mm
